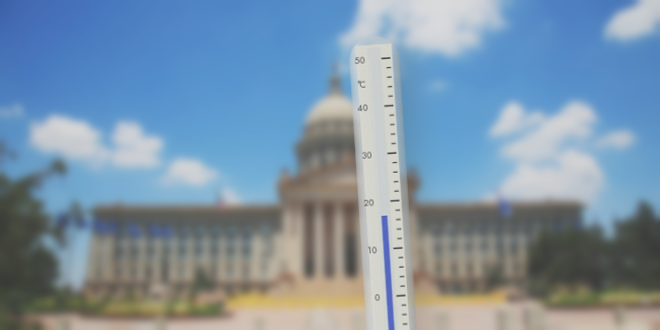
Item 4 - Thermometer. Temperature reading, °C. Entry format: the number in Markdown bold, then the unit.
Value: **17** °C
